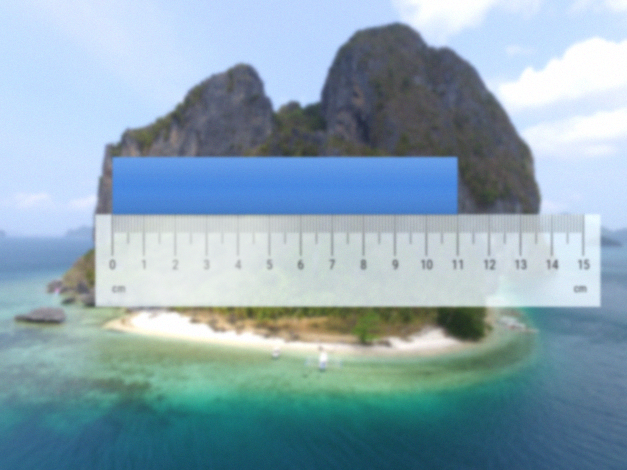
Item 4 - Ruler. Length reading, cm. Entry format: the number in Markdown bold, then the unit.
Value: **11** cm
